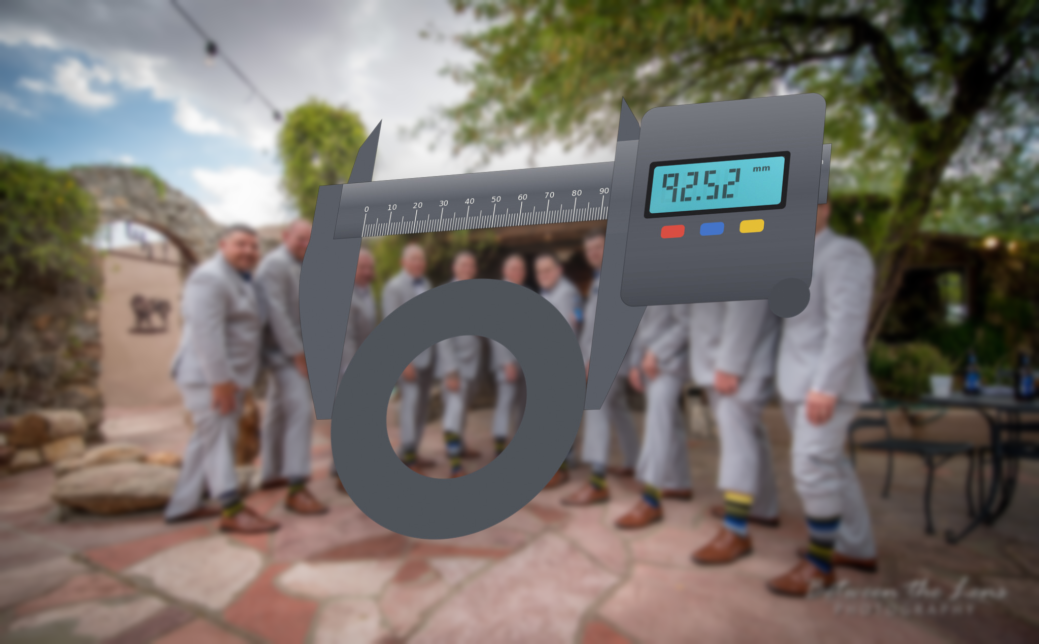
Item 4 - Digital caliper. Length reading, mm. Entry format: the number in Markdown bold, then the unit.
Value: **92.52** mm
